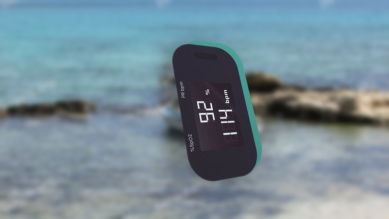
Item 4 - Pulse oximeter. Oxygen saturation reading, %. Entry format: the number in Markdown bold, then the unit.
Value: **92** %
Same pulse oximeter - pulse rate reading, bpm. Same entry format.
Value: **114** bpm
